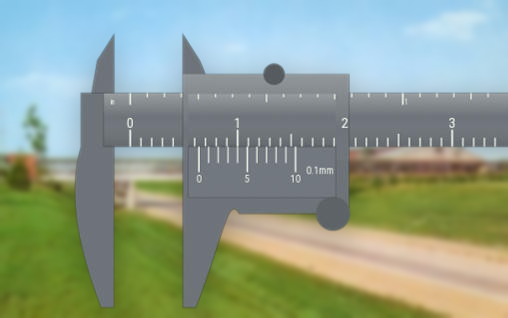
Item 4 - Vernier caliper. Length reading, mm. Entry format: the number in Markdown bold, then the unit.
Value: **6.4** mm
